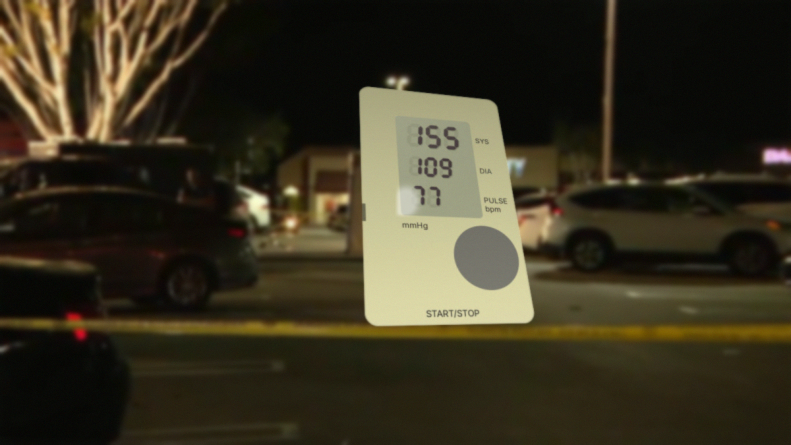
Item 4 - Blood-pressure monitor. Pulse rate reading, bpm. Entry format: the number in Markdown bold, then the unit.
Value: **77** bpm
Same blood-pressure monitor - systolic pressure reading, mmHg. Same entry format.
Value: **155** mmHg
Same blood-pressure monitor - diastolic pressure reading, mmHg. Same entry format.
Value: **109** mmHg
